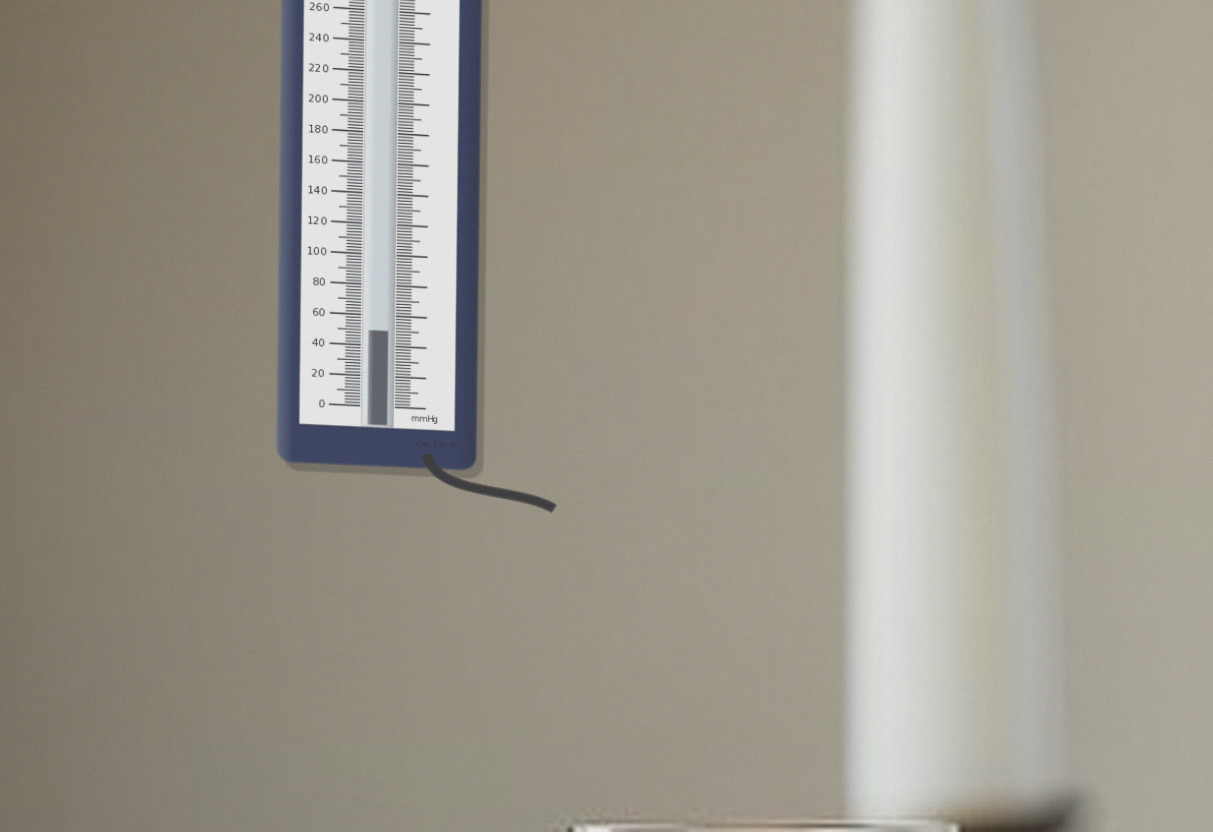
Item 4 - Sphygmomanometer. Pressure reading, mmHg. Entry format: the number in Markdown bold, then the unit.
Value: **50** mmHg
